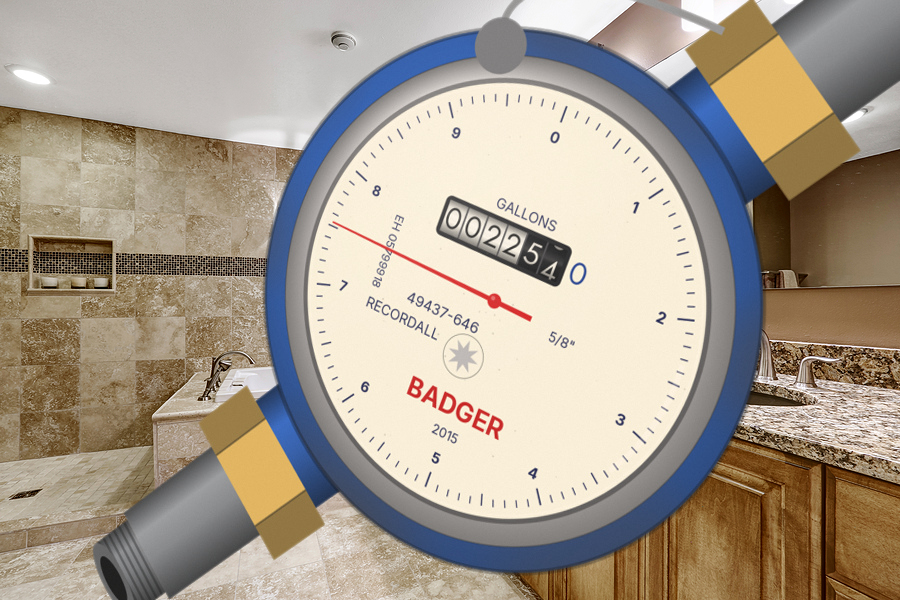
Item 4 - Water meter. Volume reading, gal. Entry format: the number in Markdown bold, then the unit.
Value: **22537.5** gal
